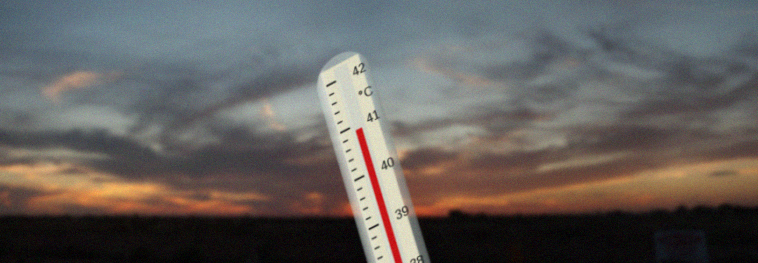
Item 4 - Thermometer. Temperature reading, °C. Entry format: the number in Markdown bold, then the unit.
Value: **40.9** °C
